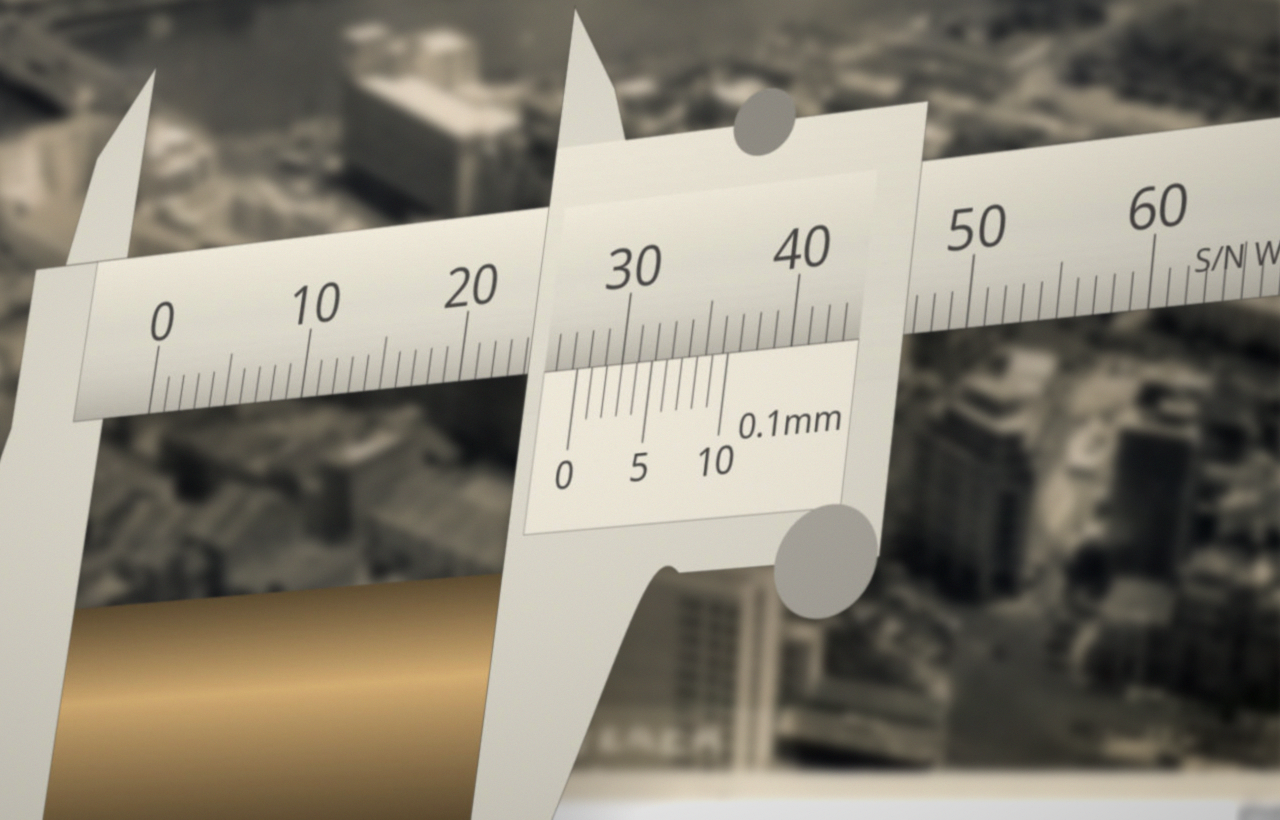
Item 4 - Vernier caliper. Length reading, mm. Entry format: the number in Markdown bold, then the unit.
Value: **27.3** mm
